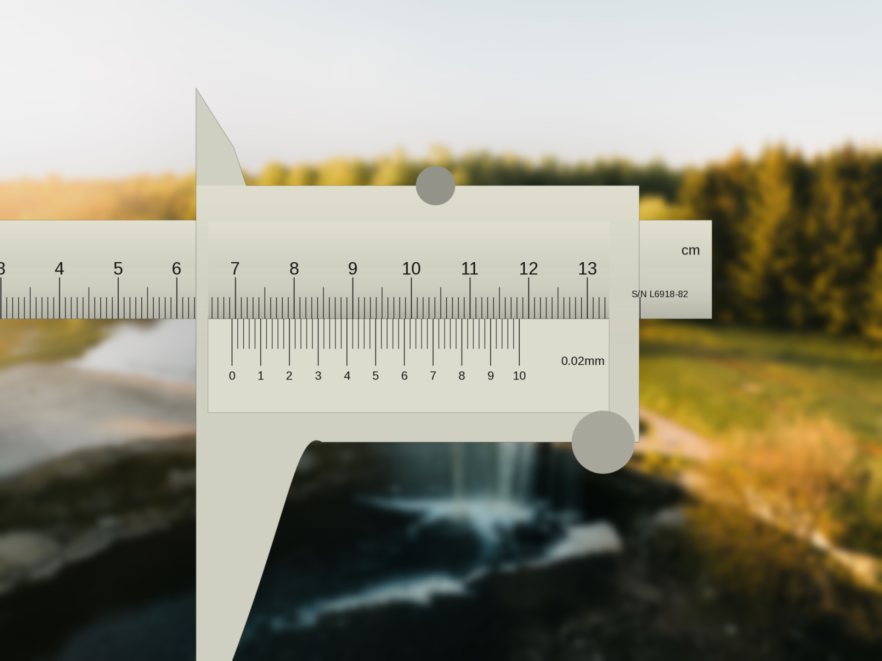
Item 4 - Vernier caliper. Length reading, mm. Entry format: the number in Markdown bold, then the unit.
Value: **69.4** mm
